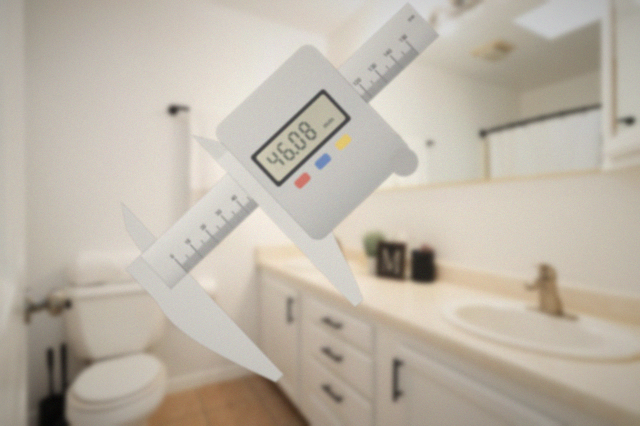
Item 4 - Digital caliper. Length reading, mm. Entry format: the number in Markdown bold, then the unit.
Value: **46.08** mm
